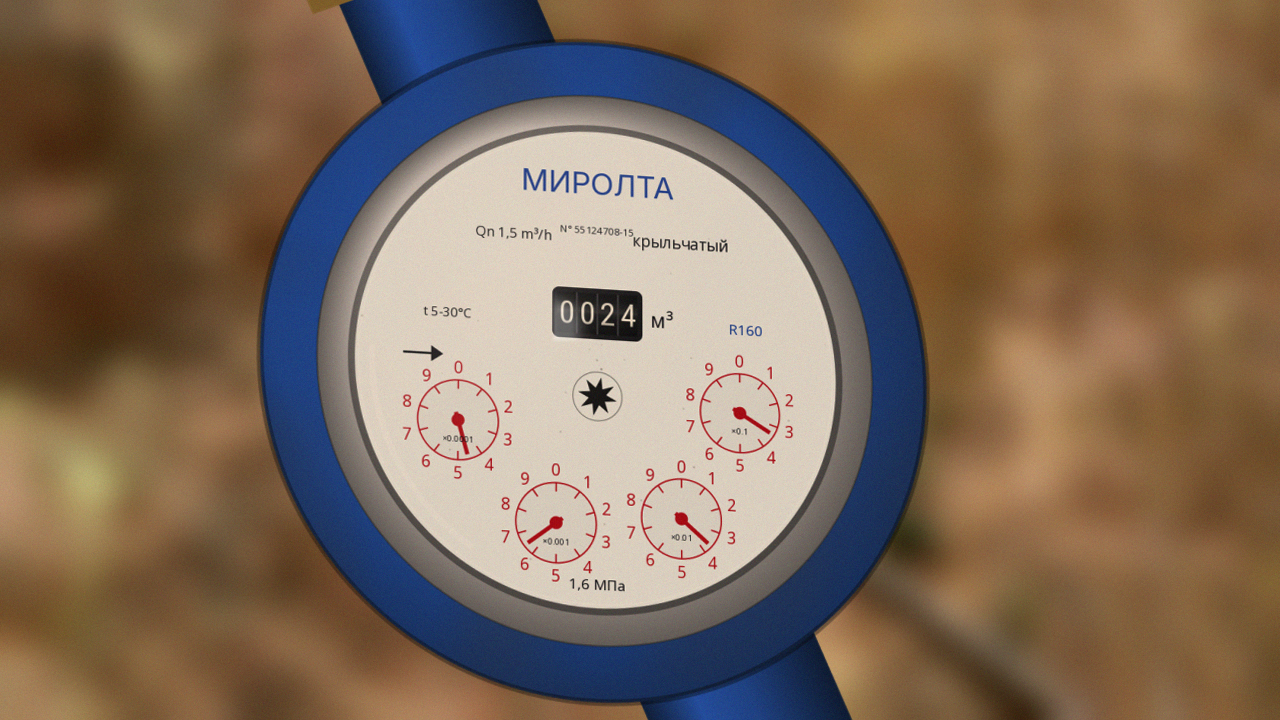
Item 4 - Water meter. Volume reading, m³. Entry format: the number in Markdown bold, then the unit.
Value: **24.3364** m³
